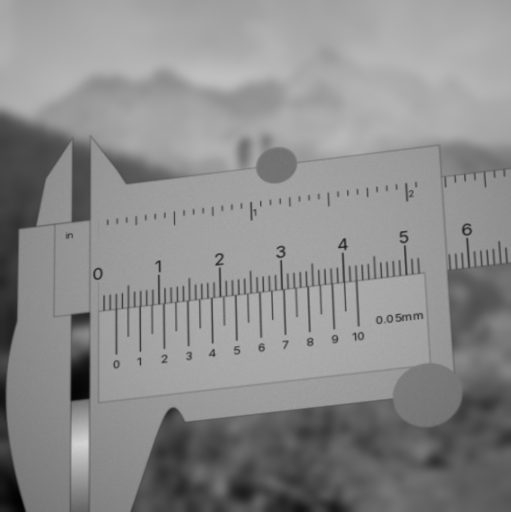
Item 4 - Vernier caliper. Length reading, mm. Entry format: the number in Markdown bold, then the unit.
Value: **3.0** mm
